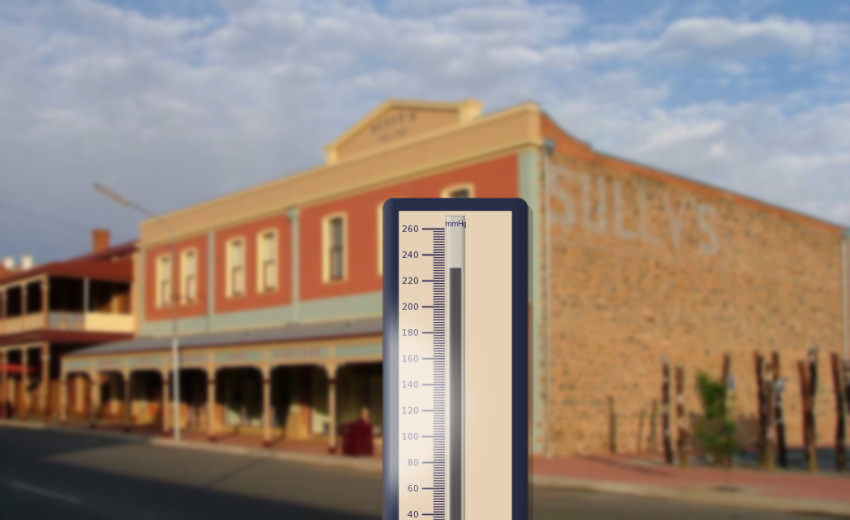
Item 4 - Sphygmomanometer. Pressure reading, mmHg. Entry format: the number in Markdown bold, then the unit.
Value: **230** mmHg
